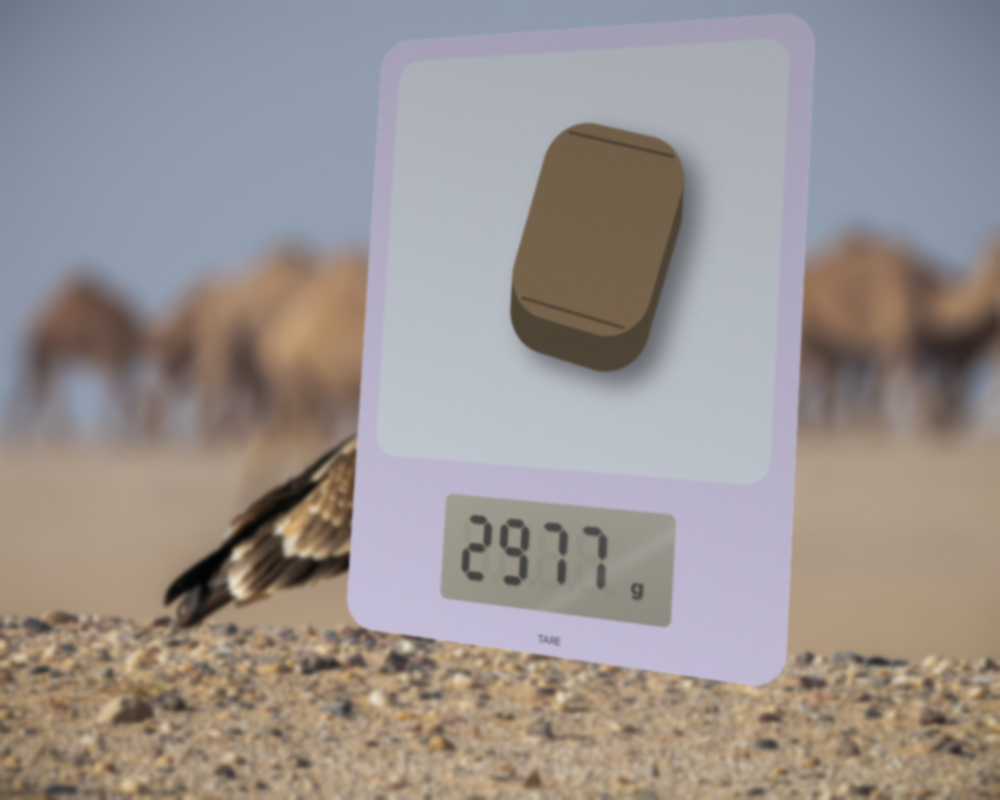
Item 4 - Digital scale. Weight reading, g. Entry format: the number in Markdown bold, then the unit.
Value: **2977** g
